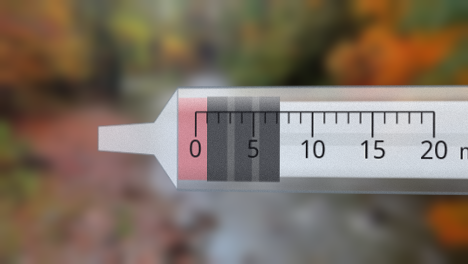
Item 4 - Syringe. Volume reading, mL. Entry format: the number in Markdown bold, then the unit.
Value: **1** mL
